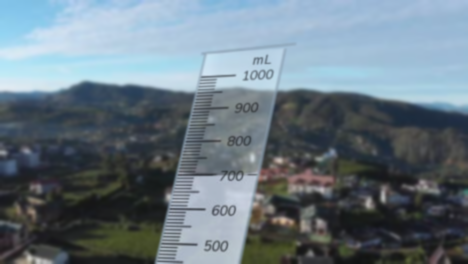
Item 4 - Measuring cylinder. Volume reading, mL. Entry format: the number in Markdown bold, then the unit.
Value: **700** mL
